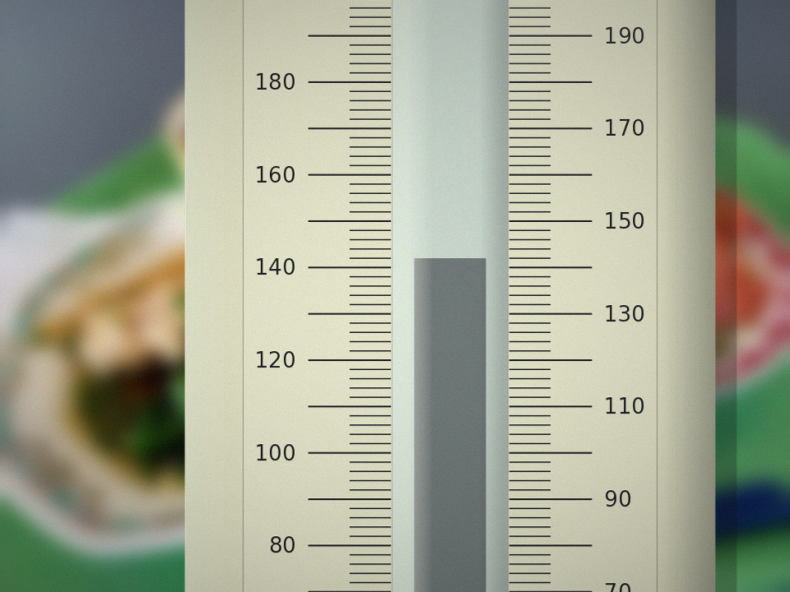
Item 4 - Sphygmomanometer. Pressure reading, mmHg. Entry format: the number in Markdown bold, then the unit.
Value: **142** mmHg
